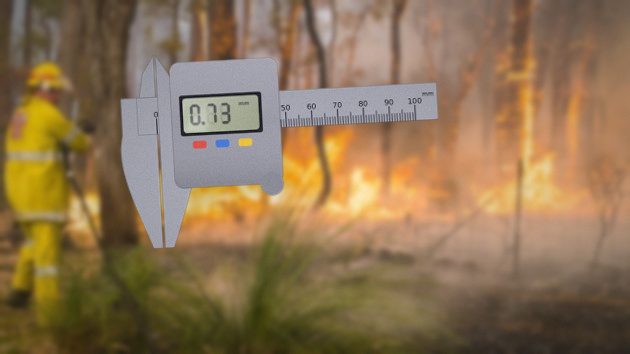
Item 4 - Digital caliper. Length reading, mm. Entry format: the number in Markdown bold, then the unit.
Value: **0.73** mm
